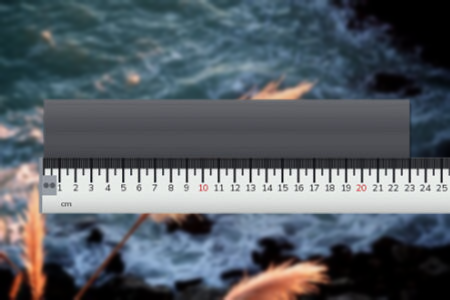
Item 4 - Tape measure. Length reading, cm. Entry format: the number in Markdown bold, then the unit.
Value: **23** cm
